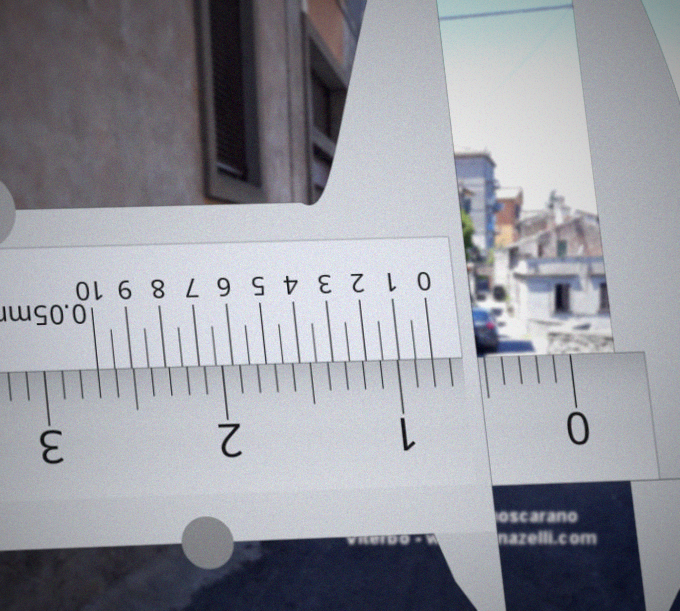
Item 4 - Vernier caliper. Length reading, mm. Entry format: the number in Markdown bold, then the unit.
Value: **8.0** mm
